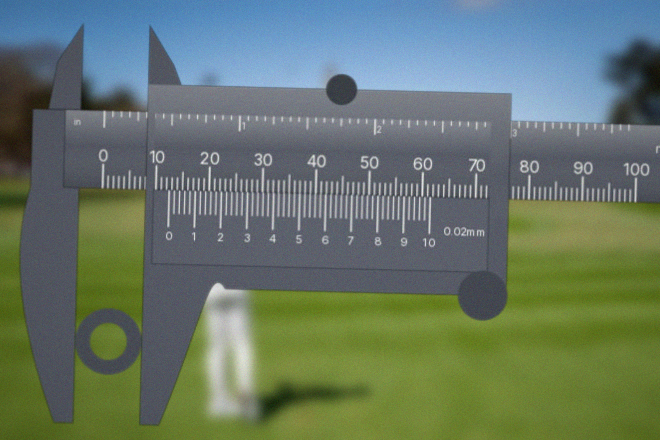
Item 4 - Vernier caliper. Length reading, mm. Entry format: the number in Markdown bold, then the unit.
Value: **12.5** mm
